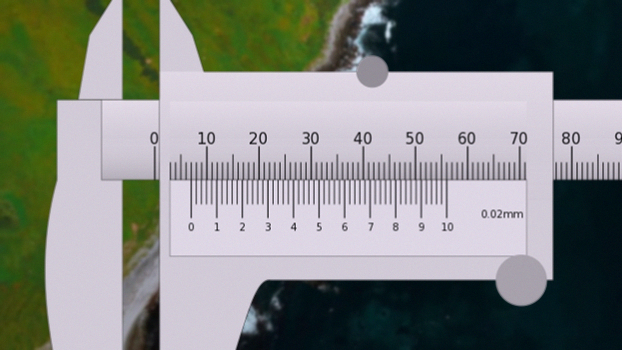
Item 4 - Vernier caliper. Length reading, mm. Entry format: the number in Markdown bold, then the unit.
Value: **7.0** mm
